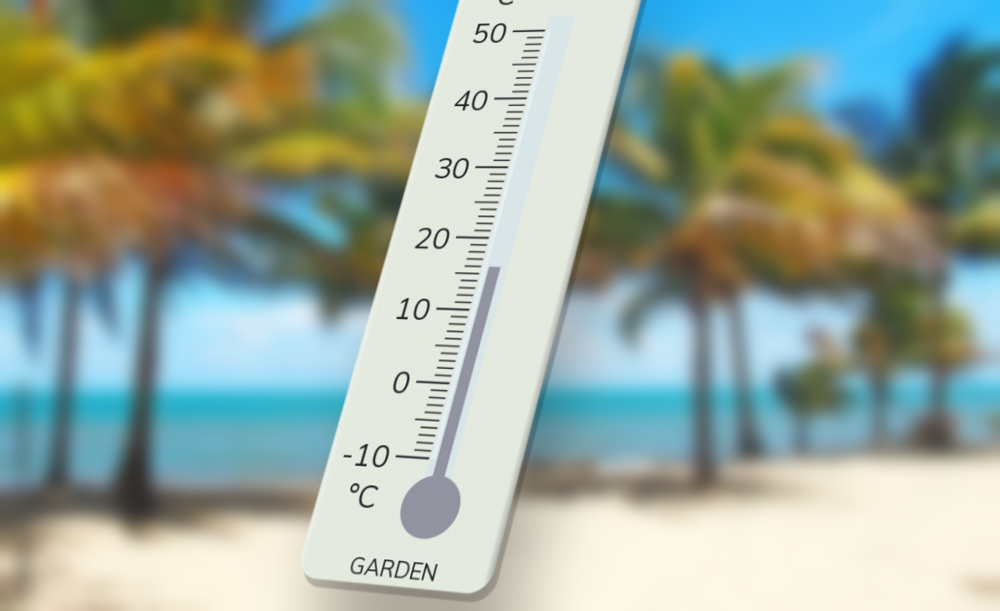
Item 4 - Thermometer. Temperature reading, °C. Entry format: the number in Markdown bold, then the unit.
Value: **16** °C
